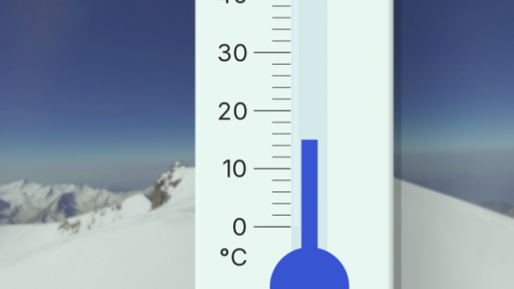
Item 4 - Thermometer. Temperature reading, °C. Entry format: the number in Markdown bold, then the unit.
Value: **15** °C
